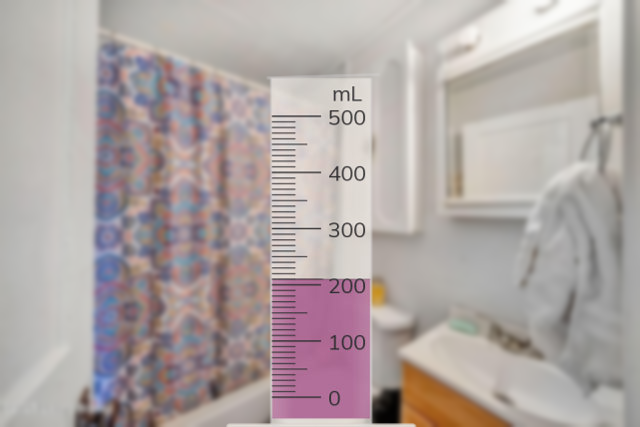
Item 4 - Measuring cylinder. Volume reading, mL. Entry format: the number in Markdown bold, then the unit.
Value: **210** mL
